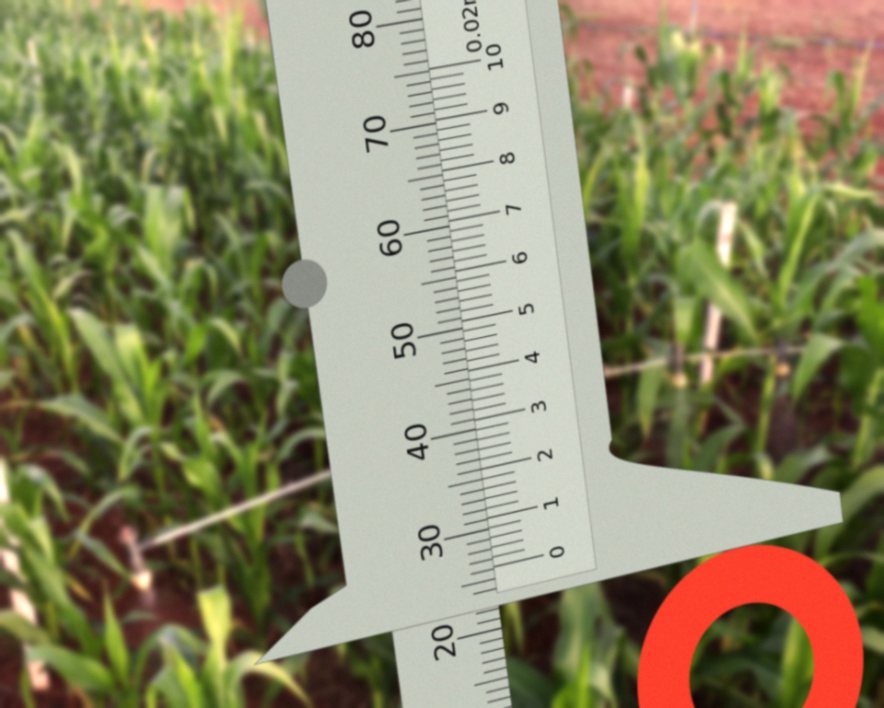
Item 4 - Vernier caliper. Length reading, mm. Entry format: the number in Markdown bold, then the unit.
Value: **26.2** mm
